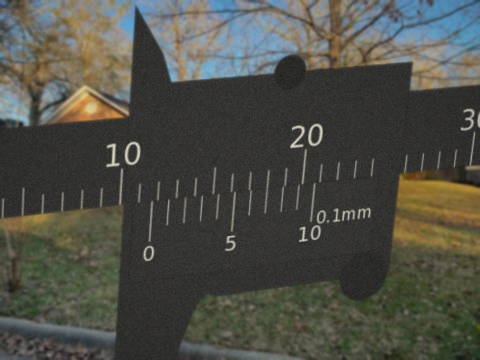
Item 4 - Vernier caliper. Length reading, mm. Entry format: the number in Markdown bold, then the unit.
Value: **11.7** mm
